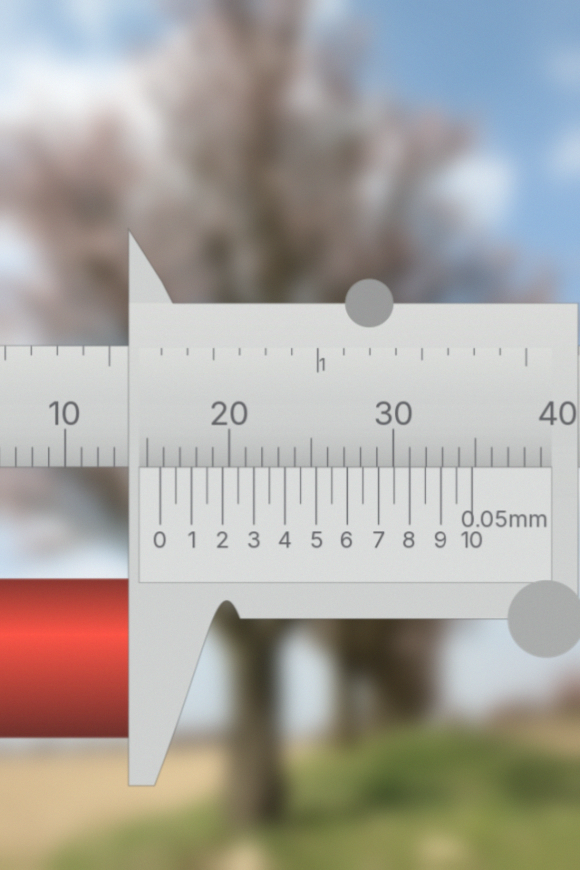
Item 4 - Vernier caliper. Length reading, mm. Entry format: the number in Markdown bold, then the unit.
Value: **15.8** mm
